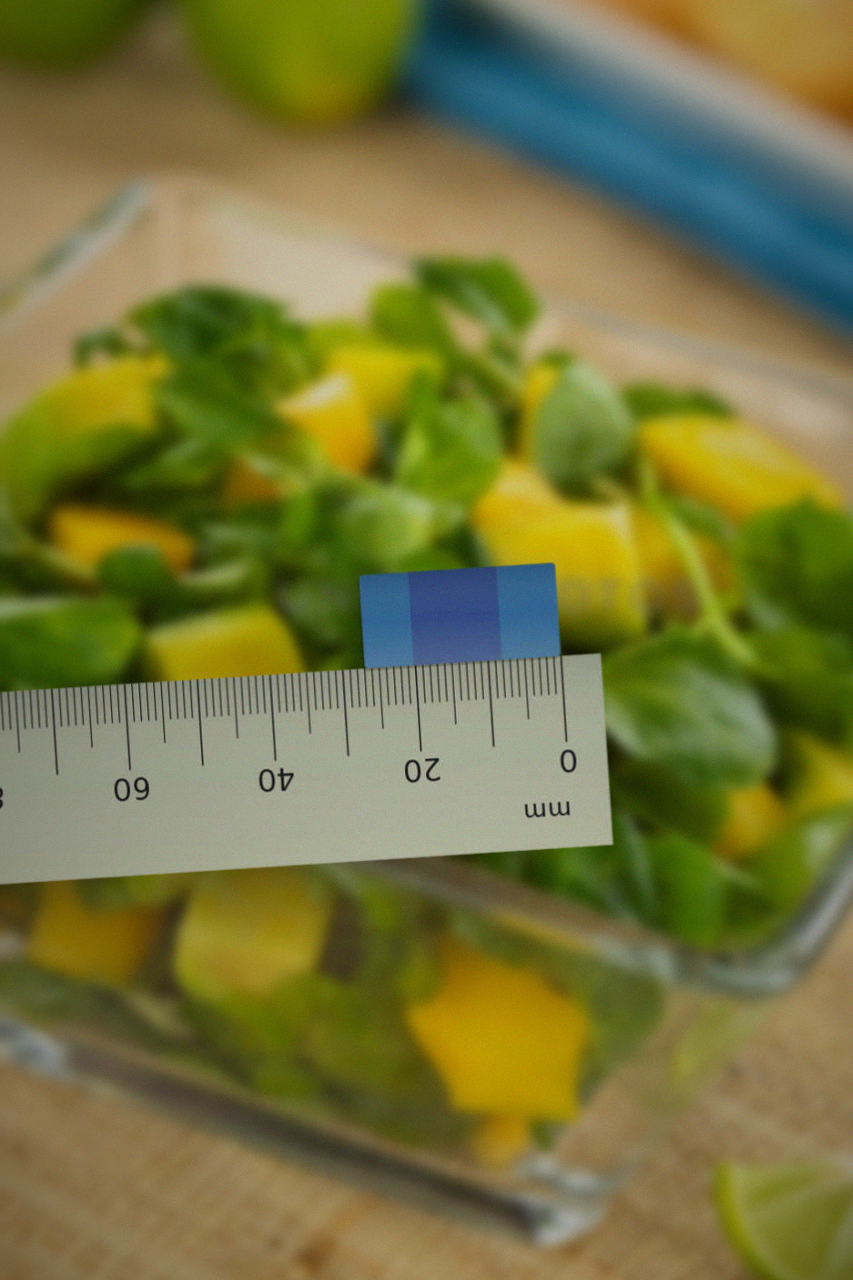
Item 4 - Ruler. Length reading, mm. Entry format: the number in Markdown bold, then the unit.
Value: **27** mm
